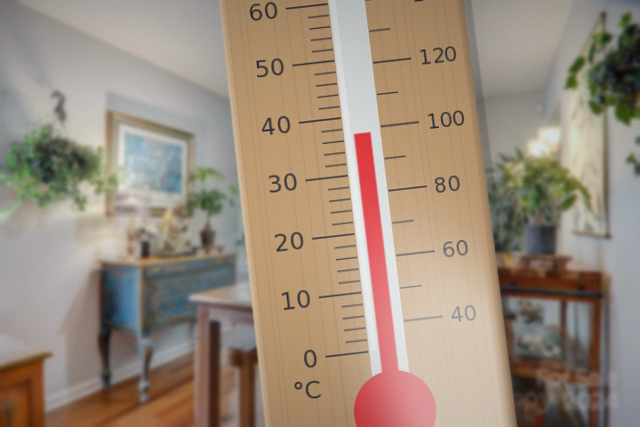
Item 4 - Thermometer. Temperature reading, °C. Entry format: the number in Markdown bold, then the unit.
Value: **37** °C
